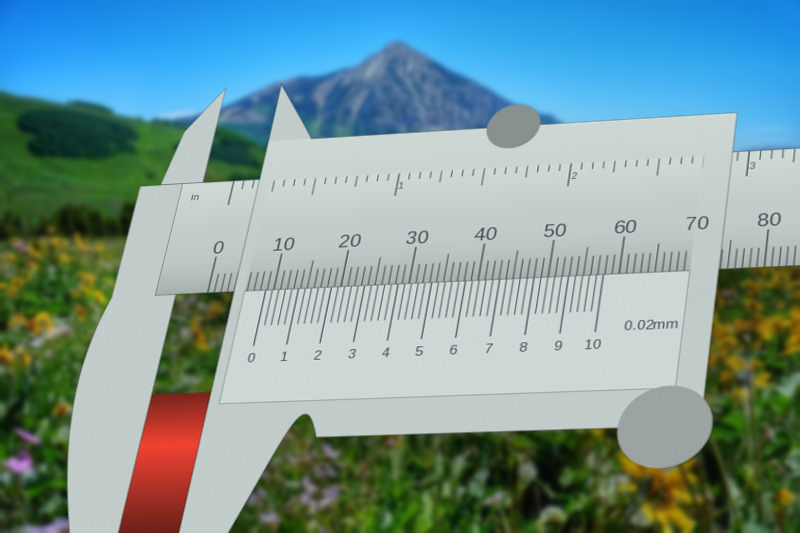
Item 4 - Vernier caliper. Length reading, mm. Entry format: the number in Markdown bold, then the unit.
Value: **8.8** mm
